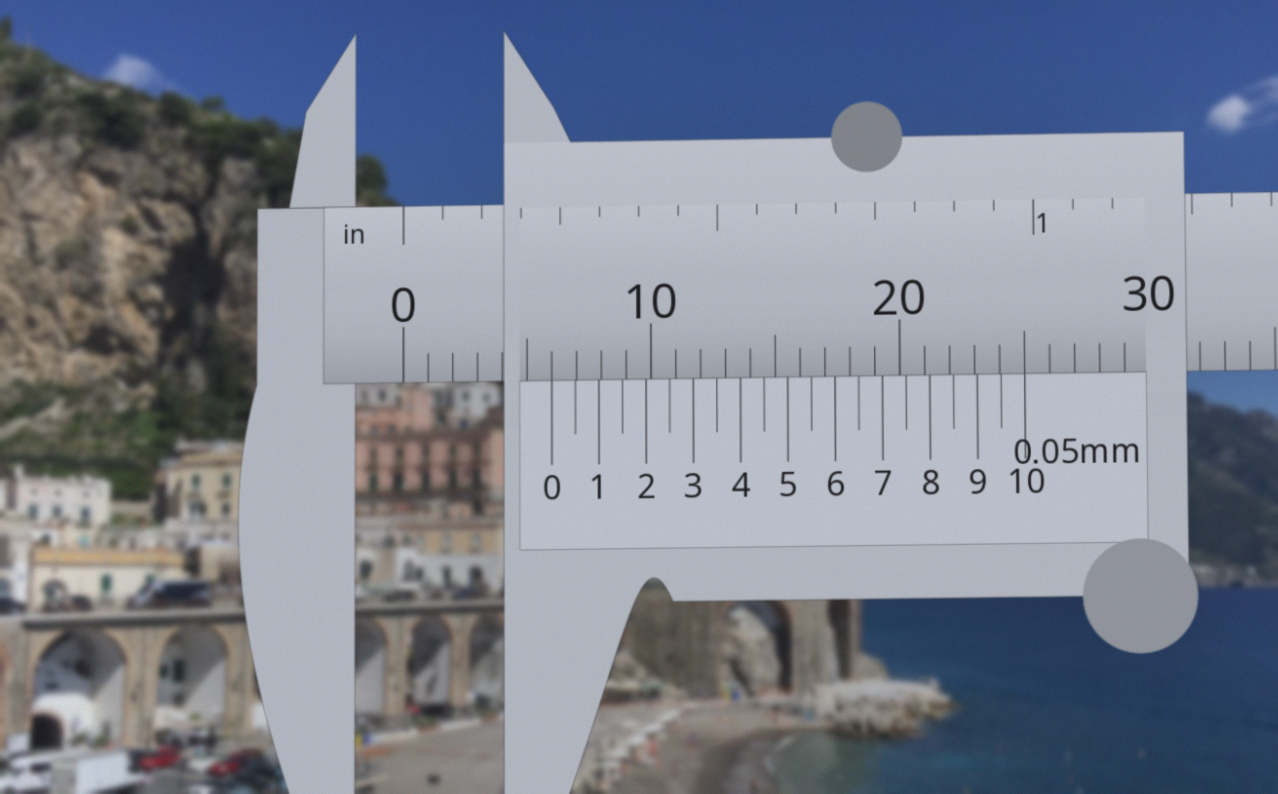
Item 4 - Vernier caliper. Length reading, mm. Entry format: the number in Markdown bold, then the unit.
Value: **6.0** mm
